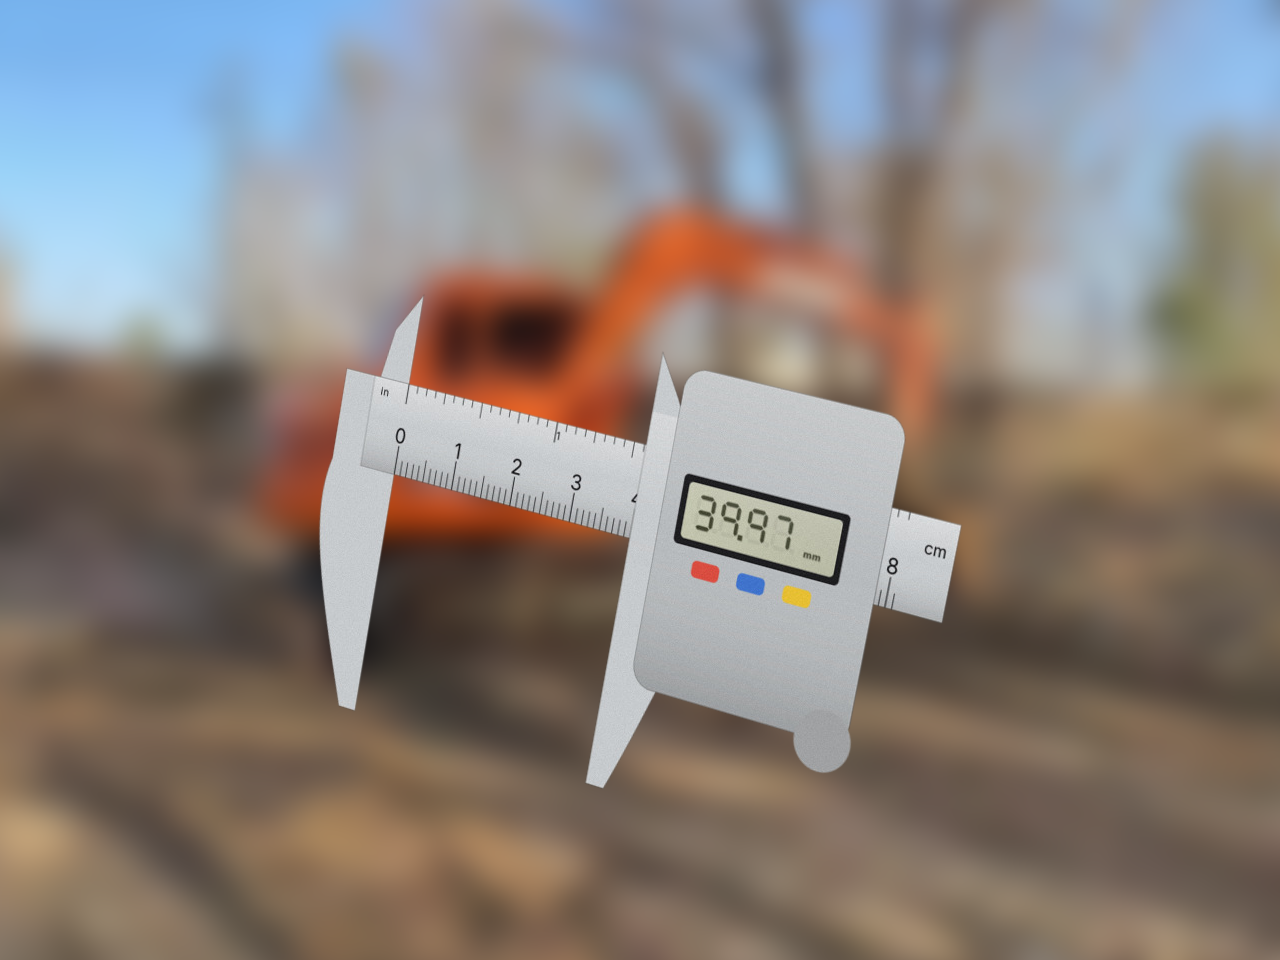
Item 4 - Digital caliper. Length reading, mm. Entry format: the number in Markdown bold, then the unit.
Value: **39.97** mm
